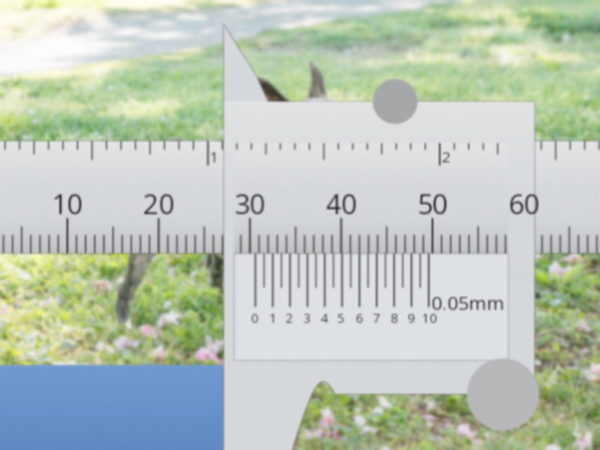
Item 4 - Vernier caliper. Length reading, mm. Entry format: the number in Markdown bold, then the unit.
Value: **30.6** mm
